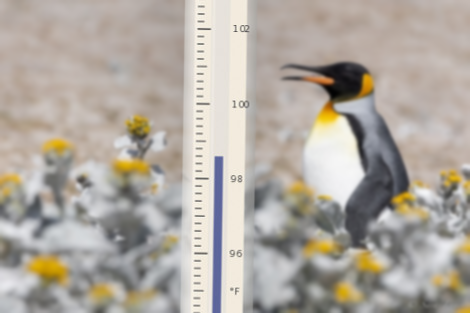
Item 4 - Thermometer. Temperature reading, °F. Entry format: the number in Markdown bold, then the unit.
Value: **98.6** °F
